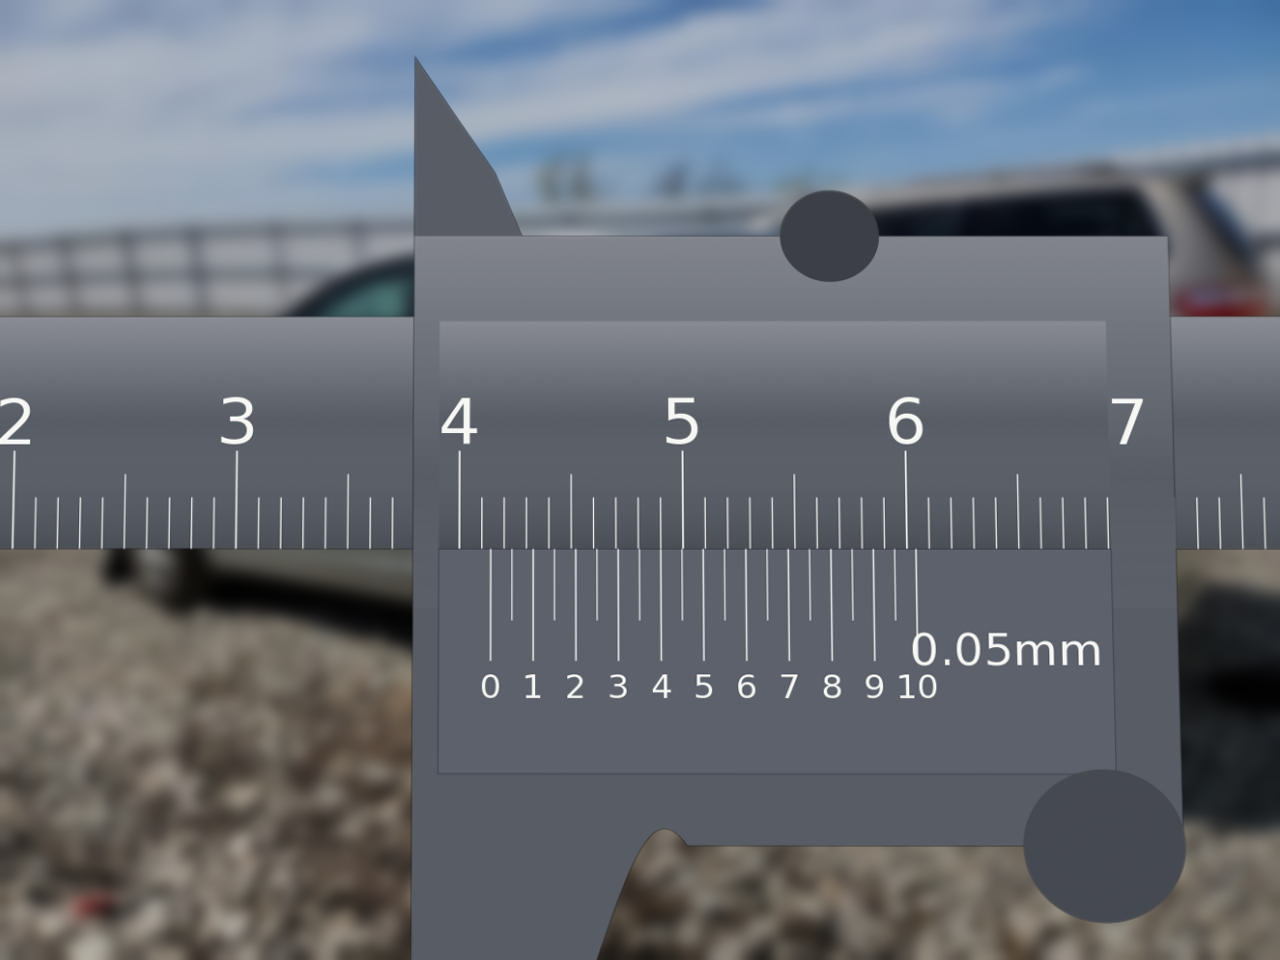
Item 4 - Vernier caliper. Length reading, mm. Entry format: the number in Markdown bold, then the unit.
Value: **41.4** mm
